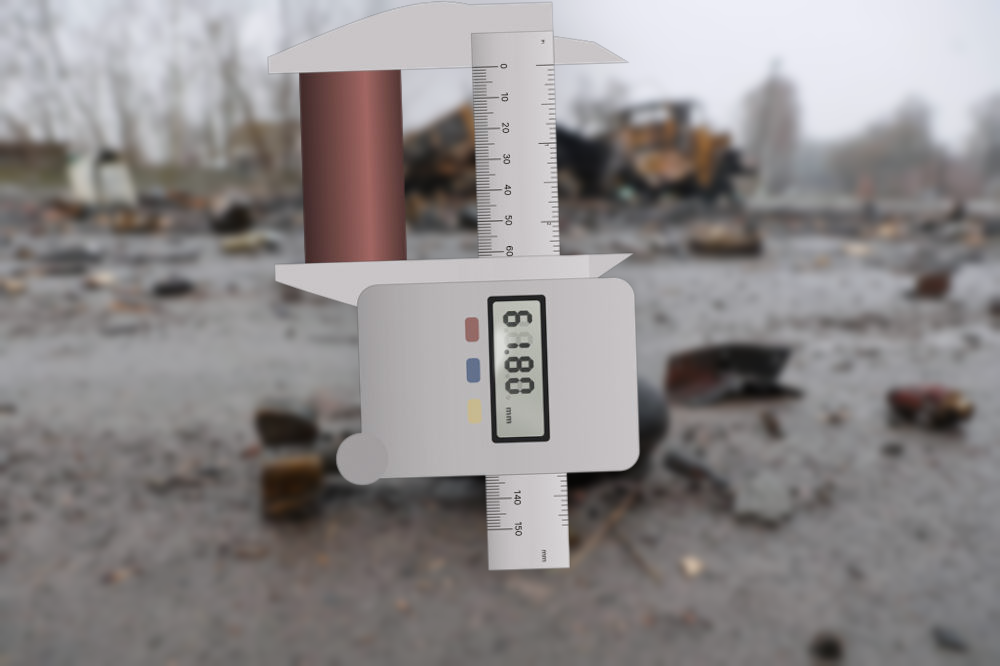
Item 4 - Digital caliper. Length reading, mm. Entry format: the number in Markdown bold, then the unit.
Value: **61.80** mm
